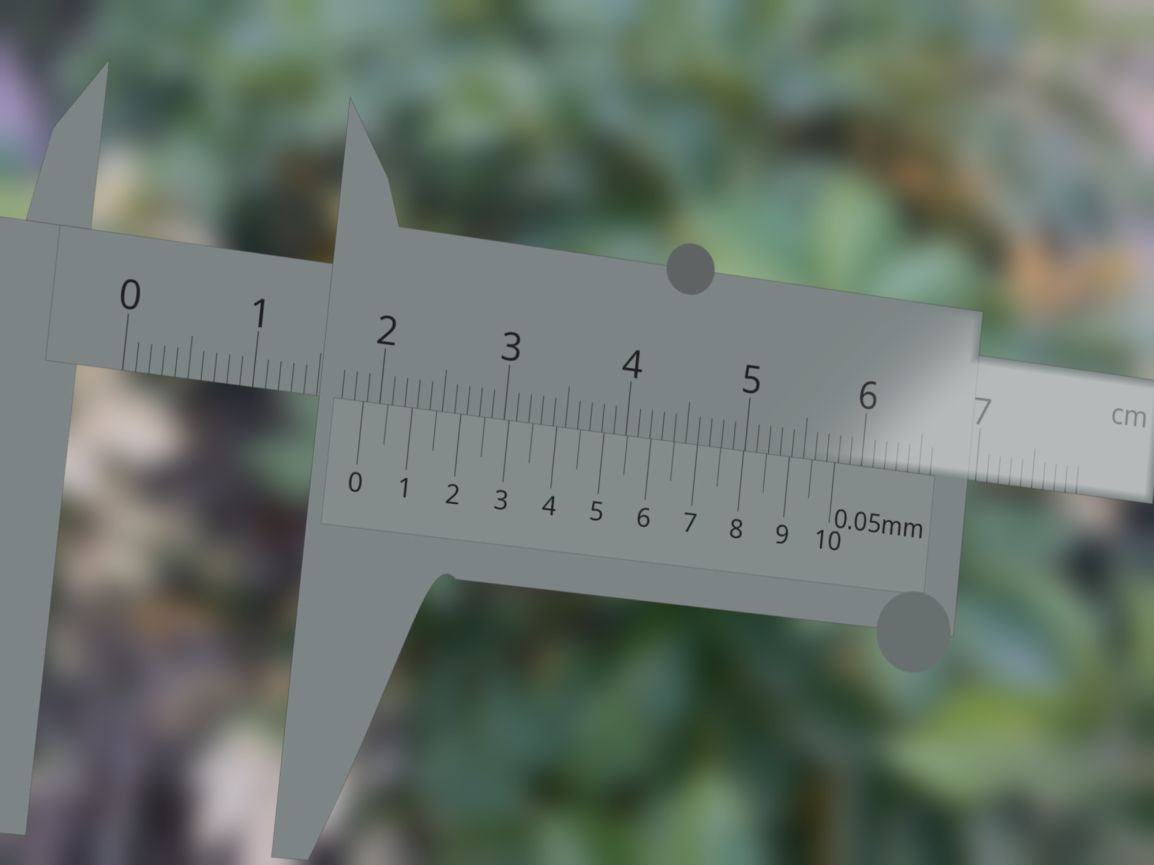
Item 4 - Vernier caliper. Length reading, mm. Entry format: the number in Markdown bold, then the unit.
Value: **18.7** mm
